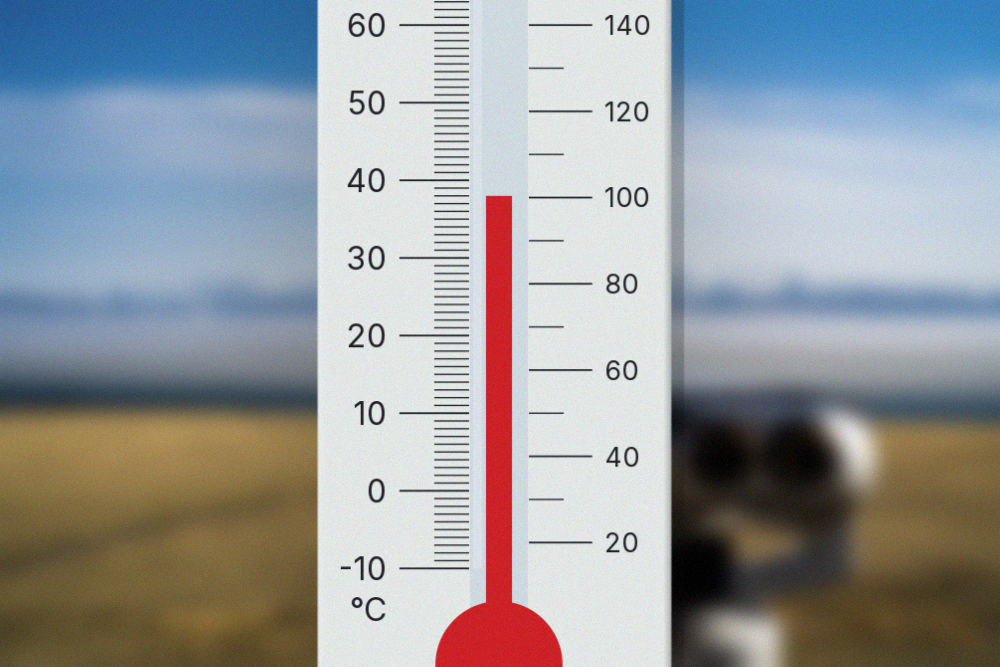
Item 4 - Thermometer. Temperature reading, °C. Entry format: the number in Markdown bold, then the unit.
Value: **38** °C
